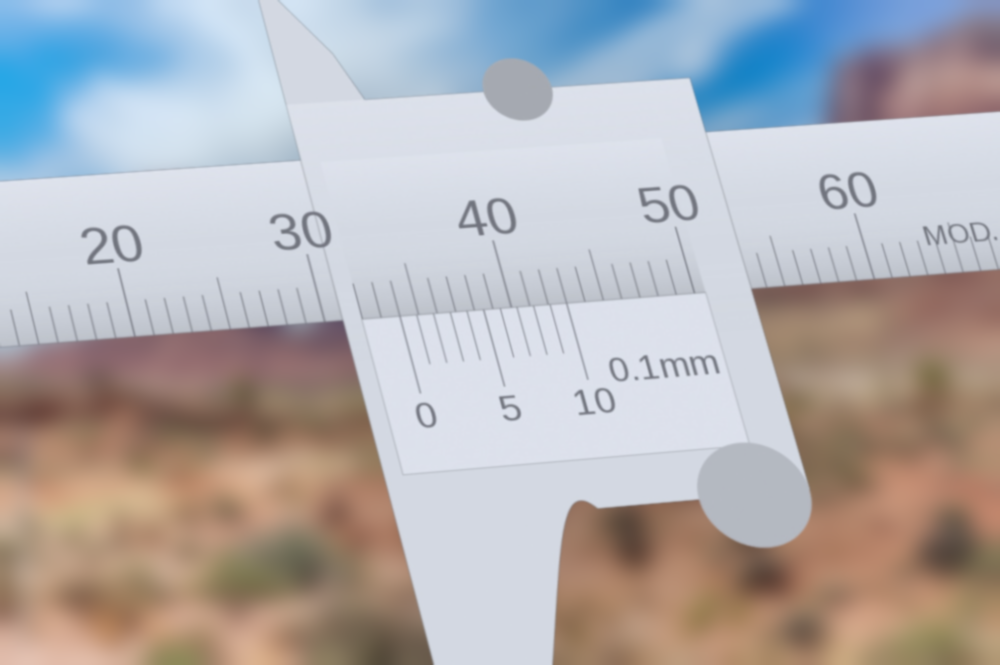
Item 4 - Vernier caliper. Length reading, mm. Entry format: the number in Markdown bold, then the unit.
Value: **34.0** mm
